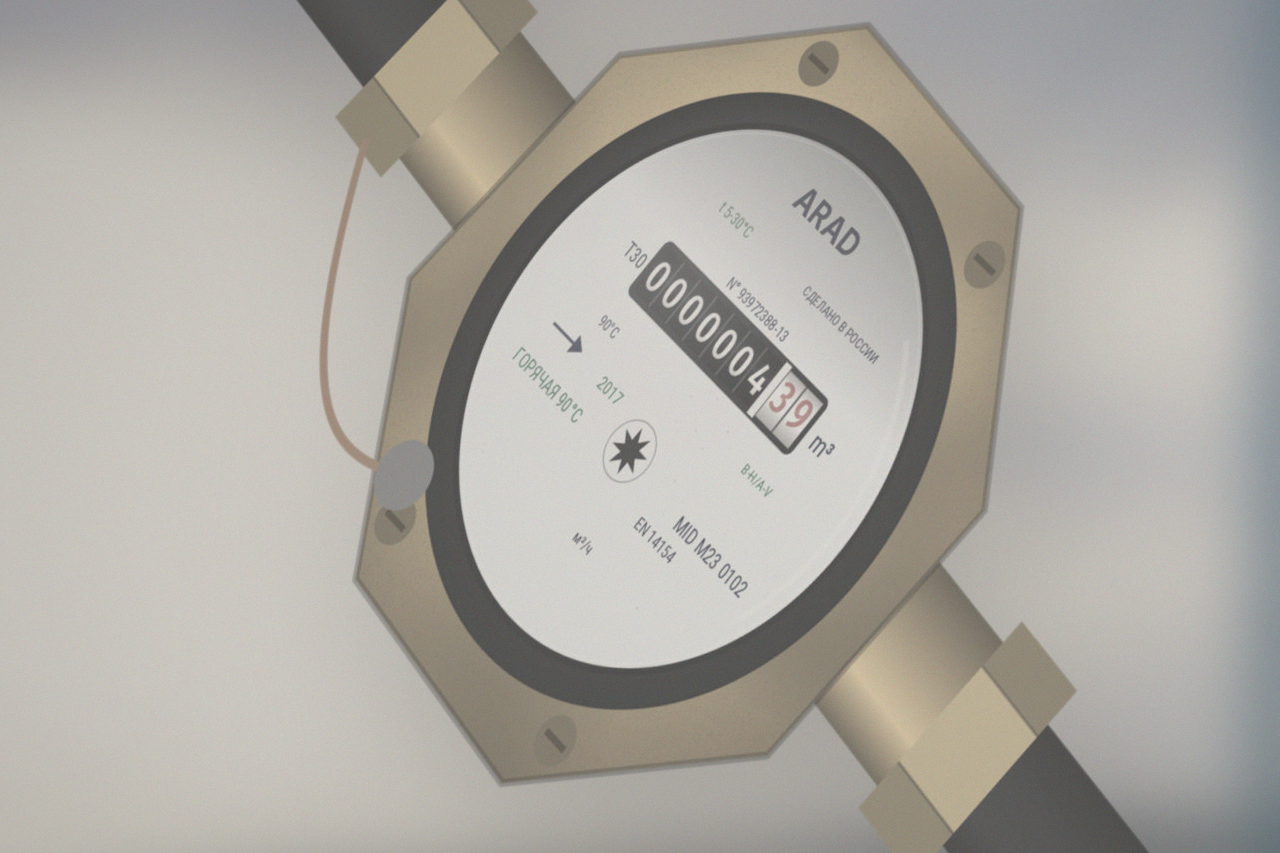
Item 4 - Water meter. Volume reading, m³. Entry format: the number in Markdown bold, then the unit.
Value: **4.39** m³
